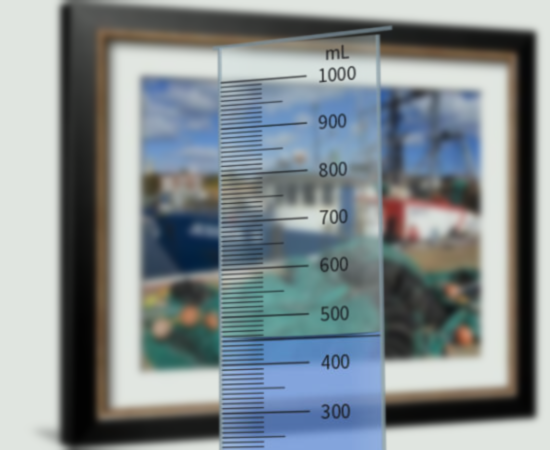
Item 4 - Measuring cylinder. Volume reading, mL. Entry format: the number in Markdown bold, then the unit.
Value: **450** mL
